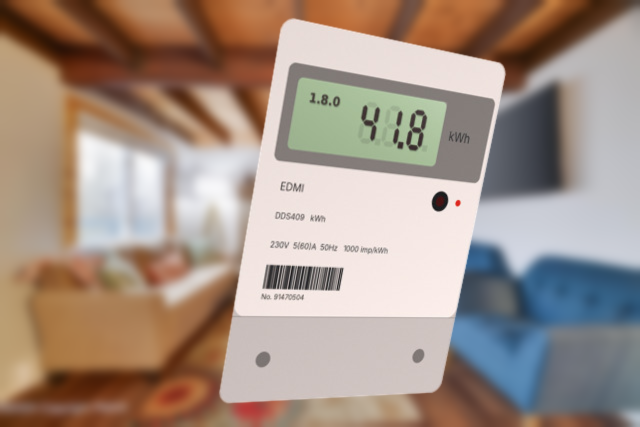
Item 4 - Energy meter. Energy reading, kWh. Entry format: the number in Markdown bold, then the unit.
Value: **41.8** kWh
